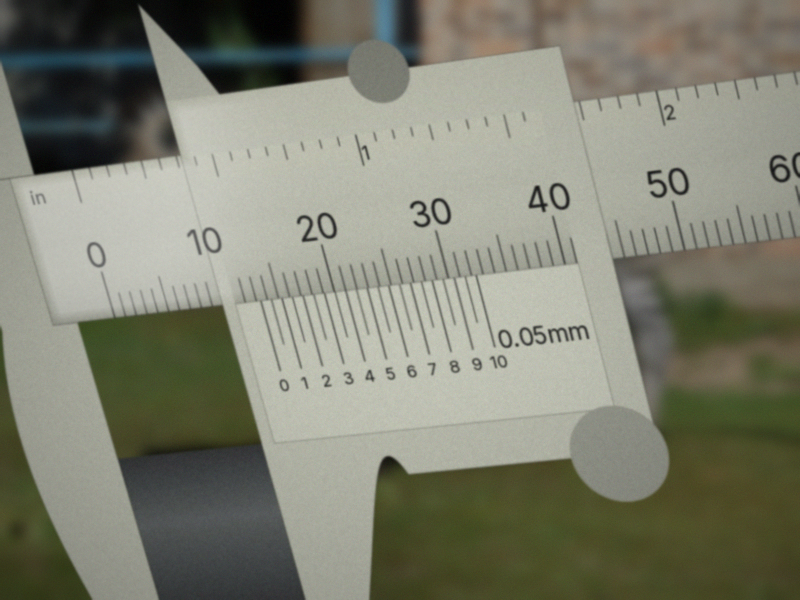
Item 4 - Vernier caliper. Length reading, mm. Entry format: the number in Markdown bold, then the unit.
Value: **13.4** mm
